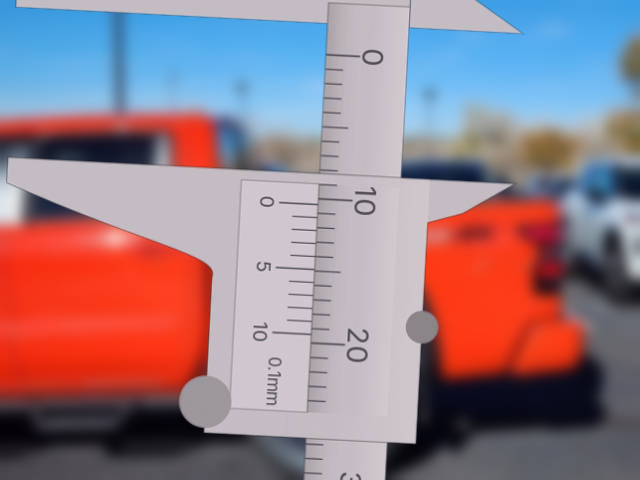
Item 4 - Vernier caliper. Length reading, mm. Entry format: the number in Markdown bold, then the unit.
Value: **10.4** mm
